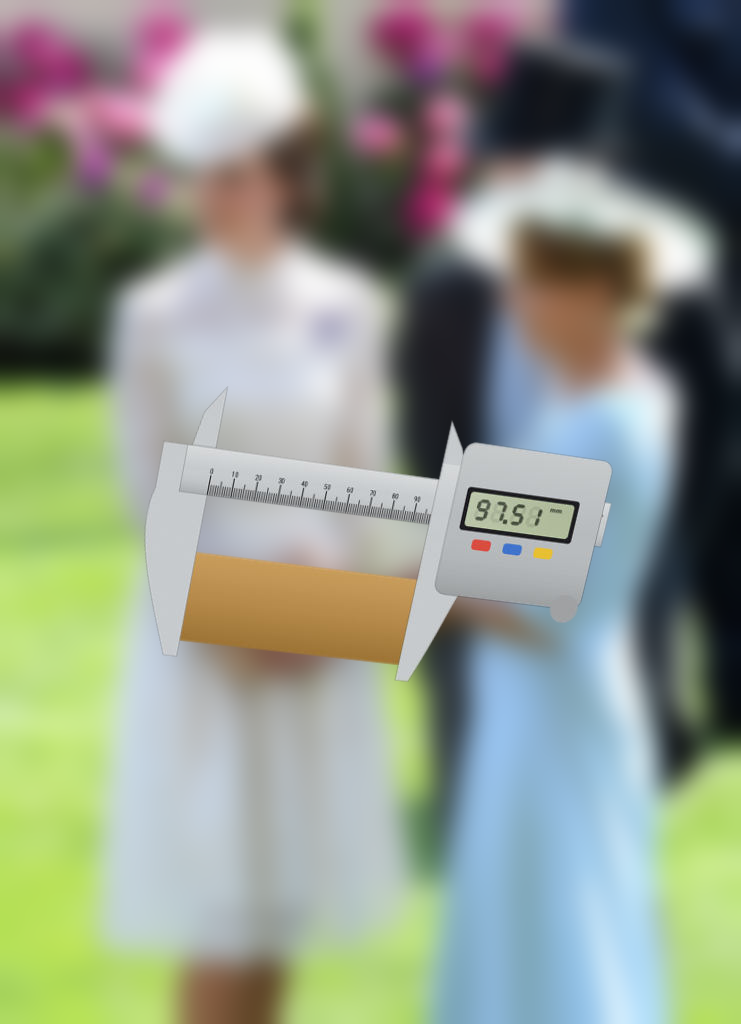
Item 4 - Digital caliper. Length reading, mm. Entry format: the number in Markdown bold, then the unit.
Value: **97.51** mm
